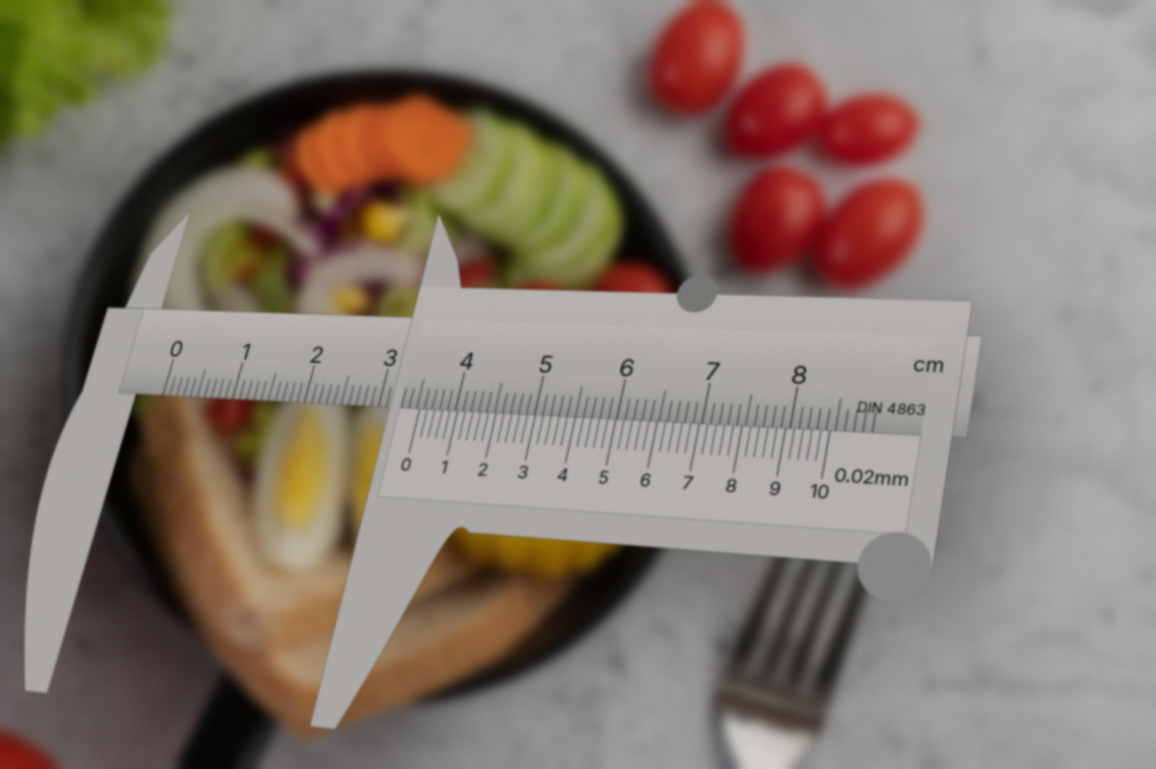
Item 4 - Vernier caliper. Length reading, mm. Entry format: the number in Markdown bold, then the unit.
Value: **35.4** mm
